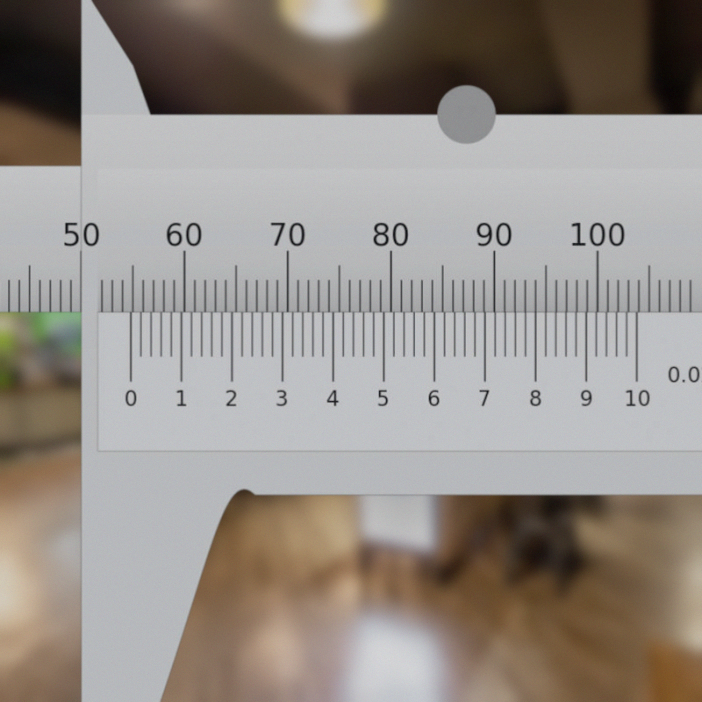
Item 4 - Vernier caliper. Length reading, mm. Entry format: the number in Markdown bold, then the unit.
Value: **54.8** mm
